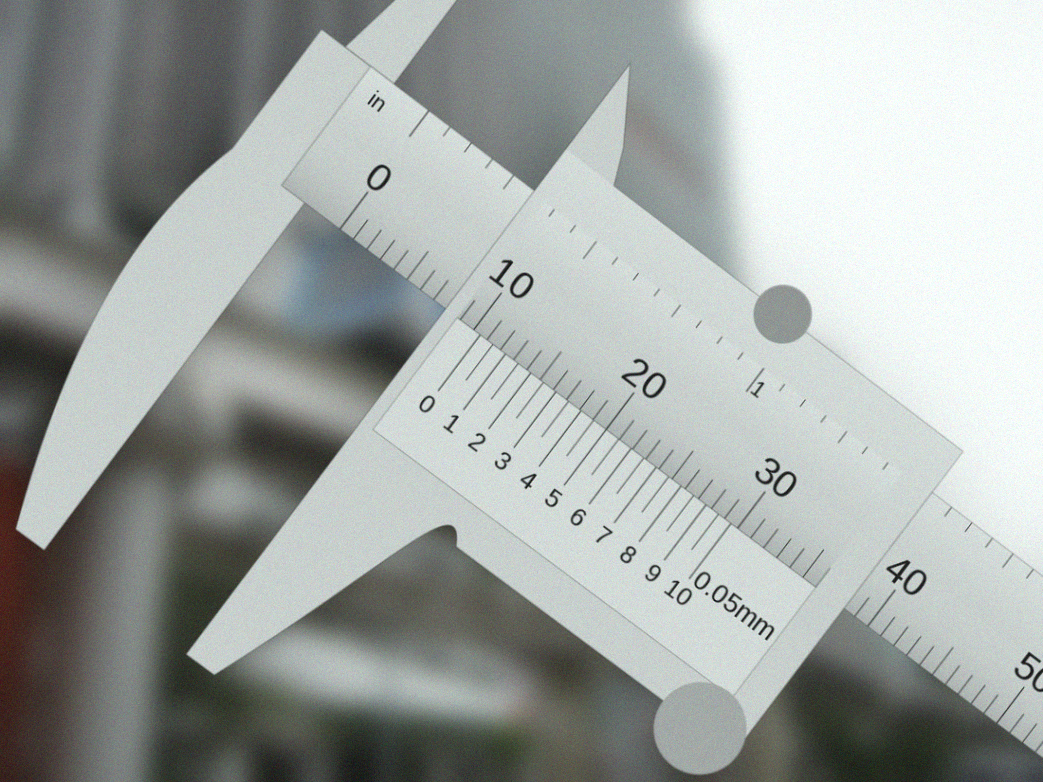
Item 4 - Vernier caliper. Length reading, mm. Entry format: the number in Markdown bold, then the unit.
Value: **10.5** mm
